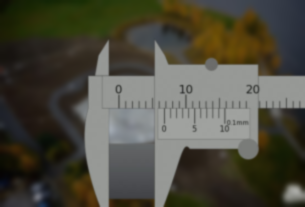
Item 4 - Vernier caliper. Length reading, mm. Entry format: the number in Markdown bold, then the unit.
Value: **6.8** mm
